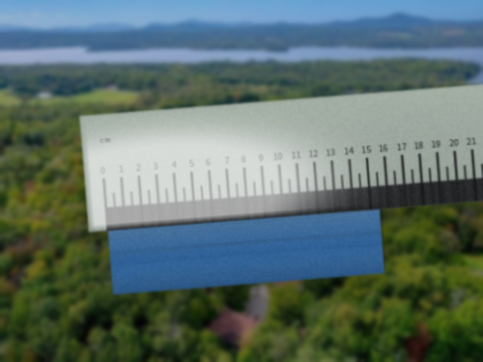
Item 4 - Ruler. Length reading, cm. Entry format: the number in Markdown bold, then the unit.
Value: **15.5** cm
